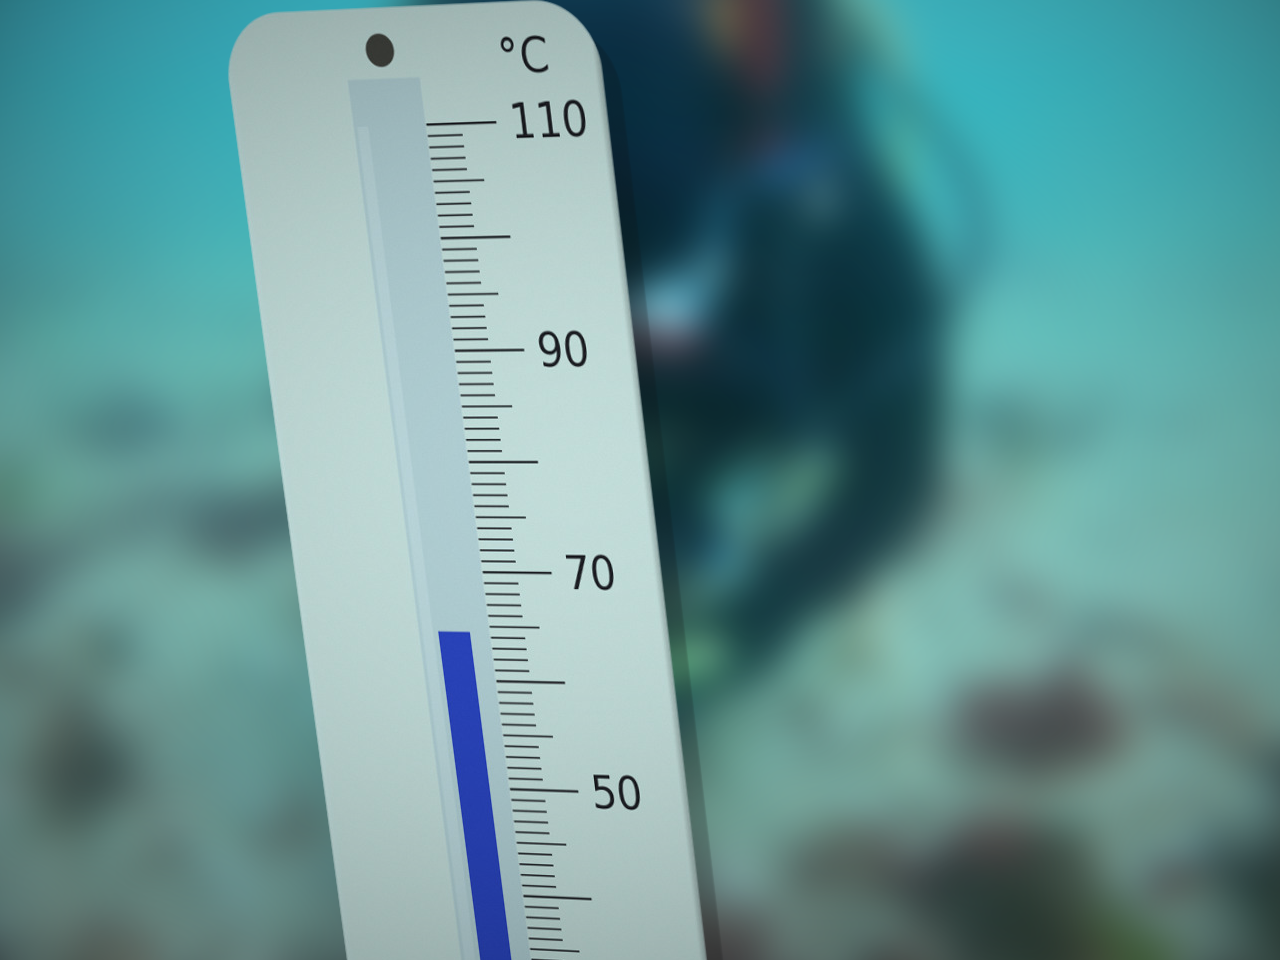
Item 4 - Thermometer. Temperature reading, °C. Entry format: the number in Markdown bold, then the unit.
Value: **64.5** °C
